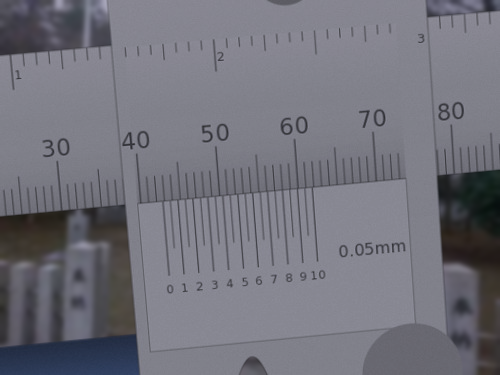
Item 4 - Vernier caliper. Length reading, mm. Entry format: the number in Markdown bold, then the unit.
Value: **42.8** mm
